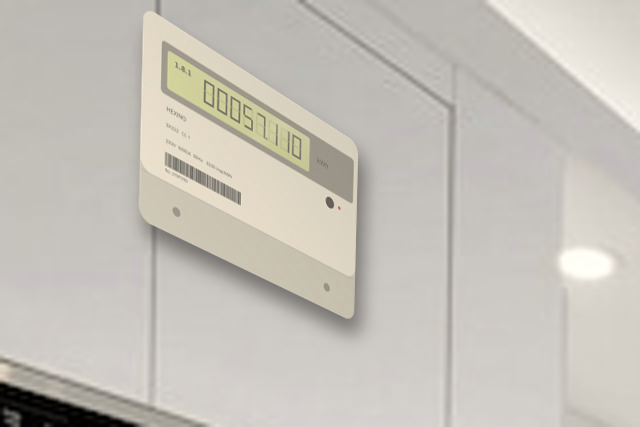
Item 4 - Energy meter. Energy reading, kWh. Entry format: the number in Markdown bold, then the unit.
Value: **57.110** kWh
